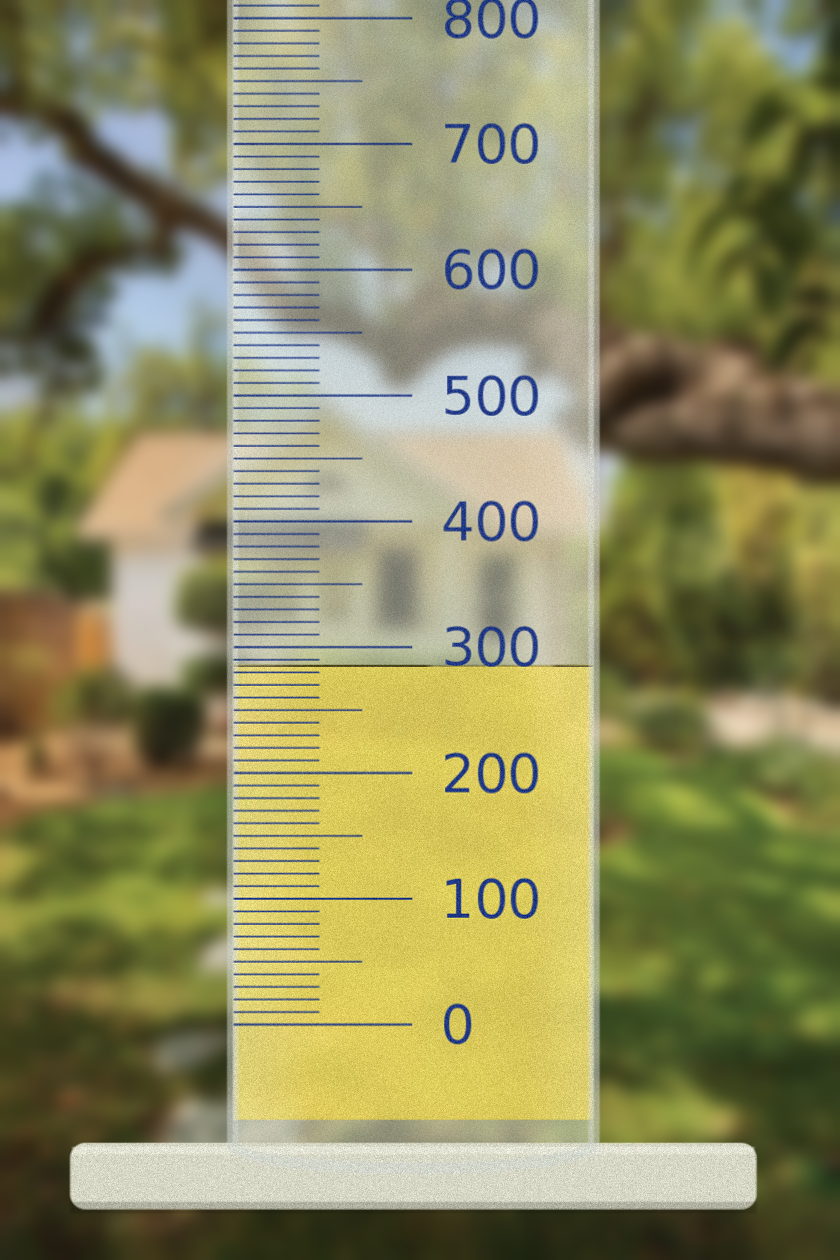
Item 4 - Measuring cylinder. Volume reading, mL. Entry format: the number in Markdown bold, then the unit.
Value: **285** mL
